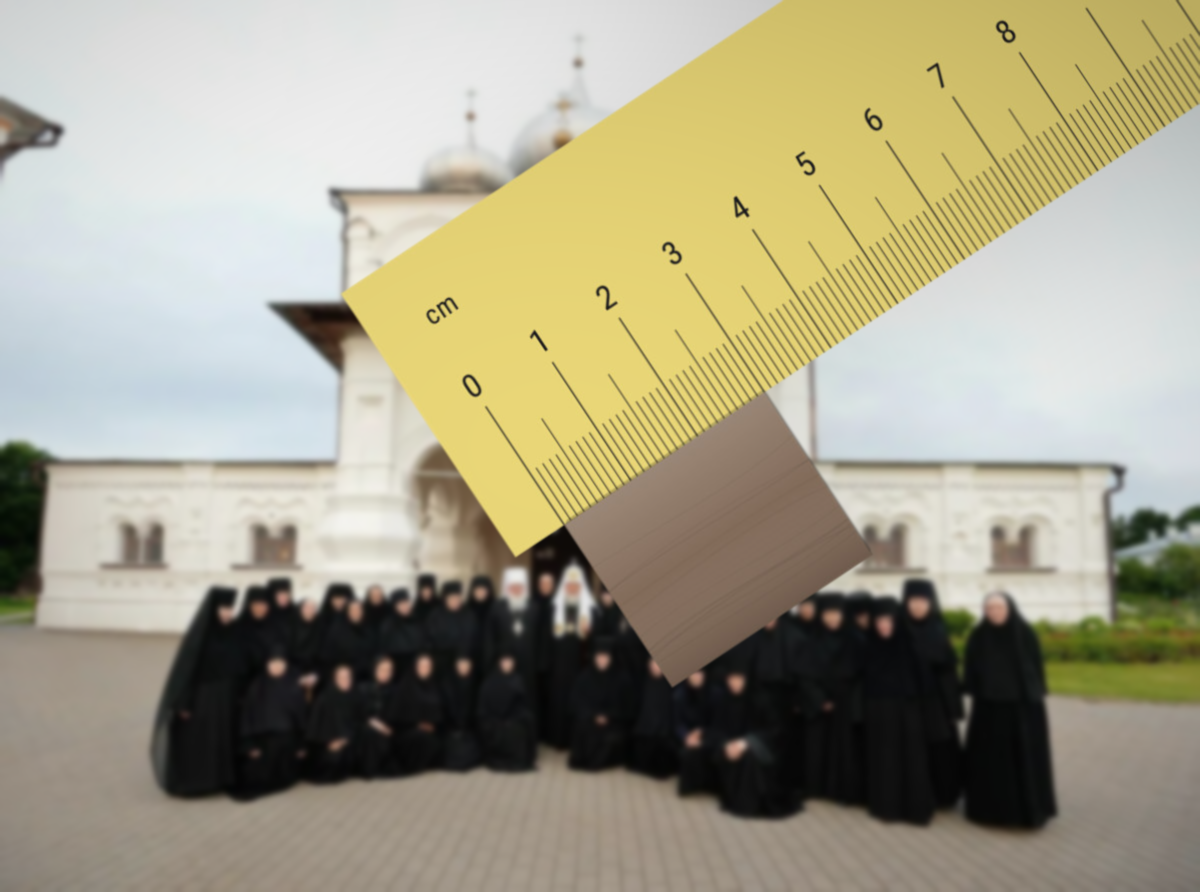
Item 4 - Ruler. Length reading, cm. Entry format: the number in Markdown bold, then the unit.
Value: **3** cm
